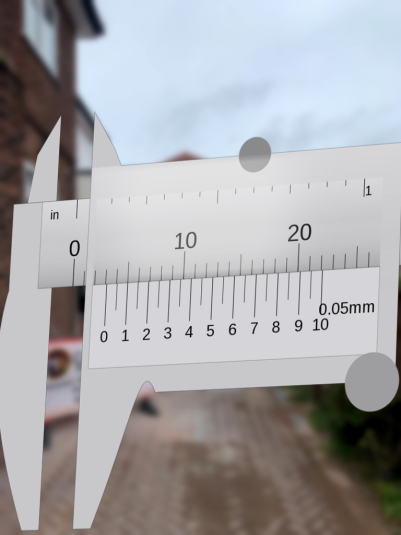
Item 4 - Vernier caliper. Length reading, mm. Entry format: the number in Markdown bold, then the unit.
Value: **3.1** mm
